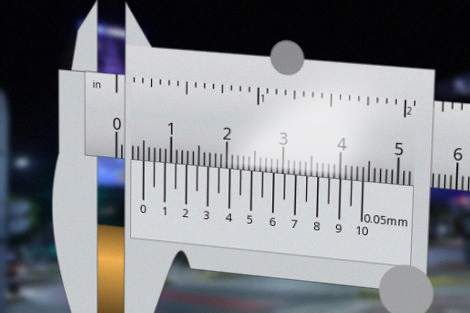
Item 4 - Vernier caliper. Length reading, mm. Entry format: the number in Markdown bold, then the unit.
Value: **5.0** mm
